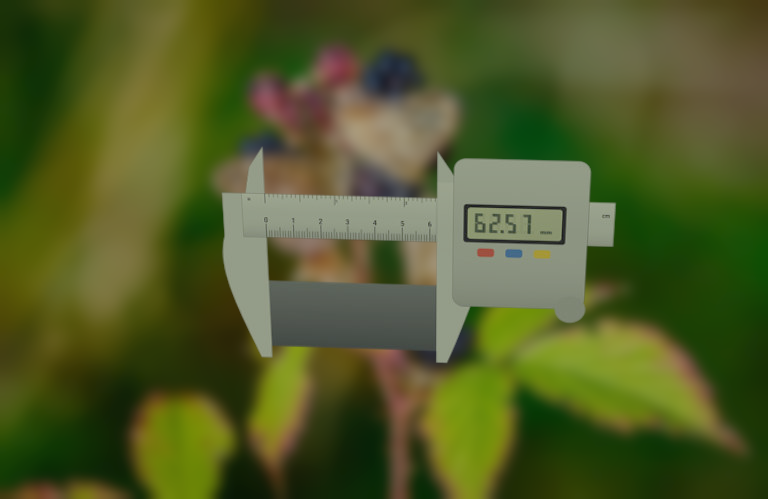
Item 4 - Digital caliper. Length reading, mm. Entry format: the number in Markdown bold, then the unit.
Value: **62.57** mm
